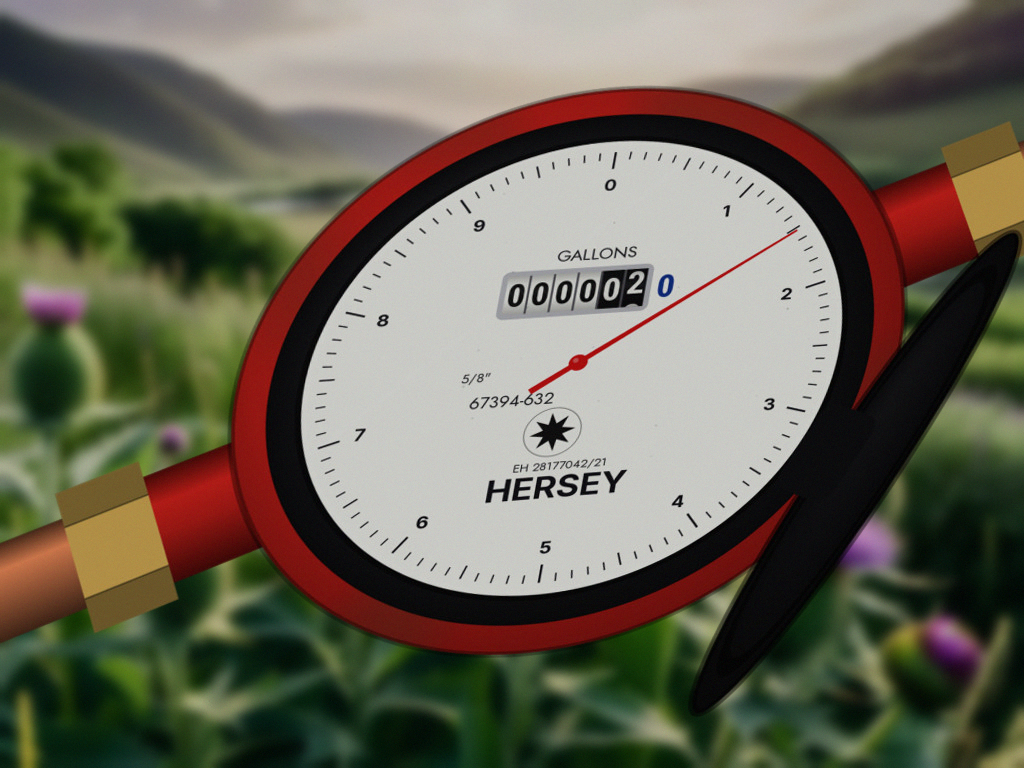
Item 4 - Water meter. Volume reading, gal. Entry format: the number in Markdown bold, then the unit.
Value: **21.5** gal
